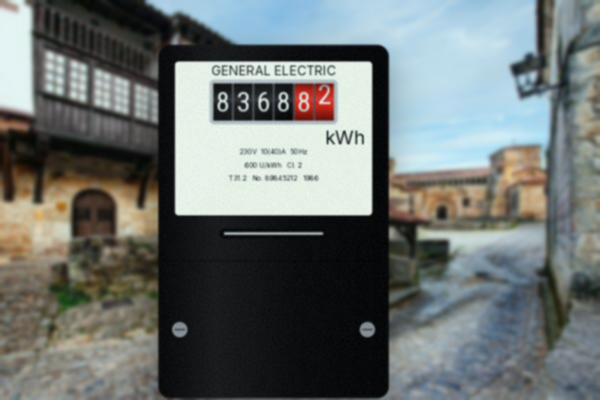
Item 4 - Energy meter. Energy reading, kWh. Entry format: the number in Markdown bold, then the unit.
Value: **8368.82** kWh
